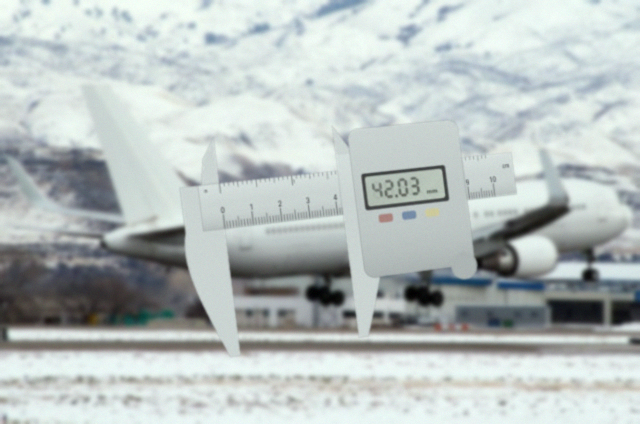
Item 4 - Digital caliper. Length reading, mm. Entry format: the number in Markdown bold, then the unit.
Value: **42.03** mm
